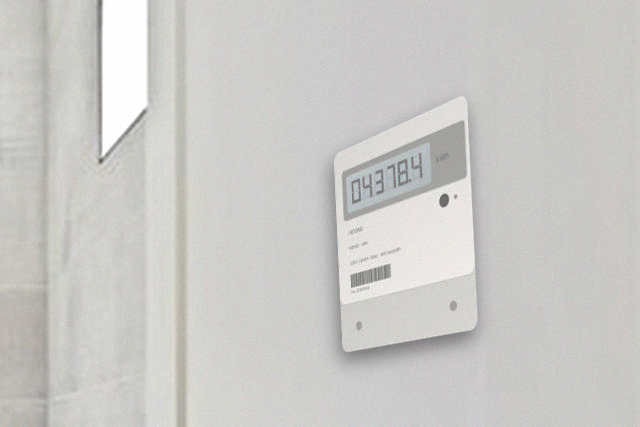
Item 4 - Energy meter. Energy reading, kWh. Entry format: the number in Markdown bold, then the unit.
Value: **4378.4** kWh
